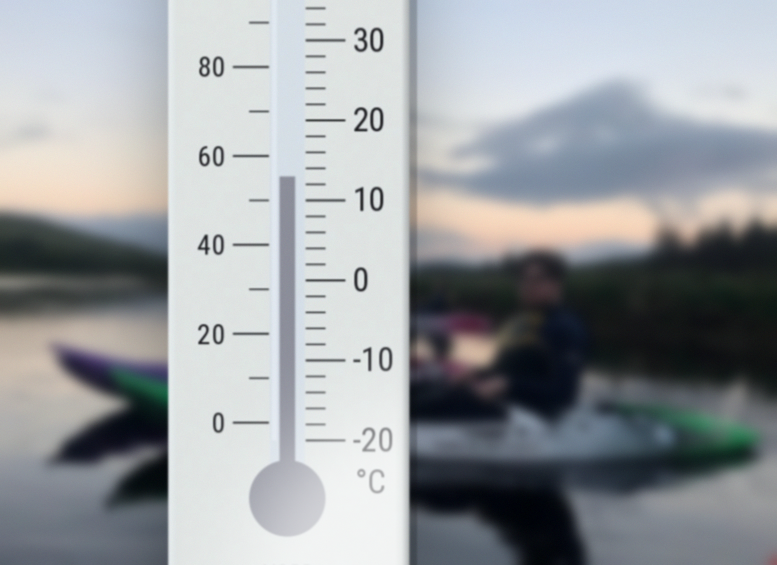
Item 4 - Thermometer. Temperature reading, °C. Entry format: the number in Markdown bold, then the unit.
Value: **13** °C
